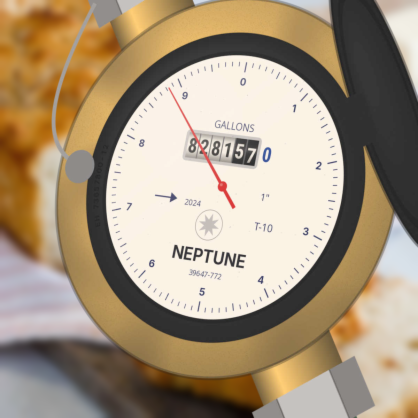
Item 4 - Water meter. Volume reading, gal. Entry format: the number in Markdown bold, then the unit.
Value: **8281568.8** gal
